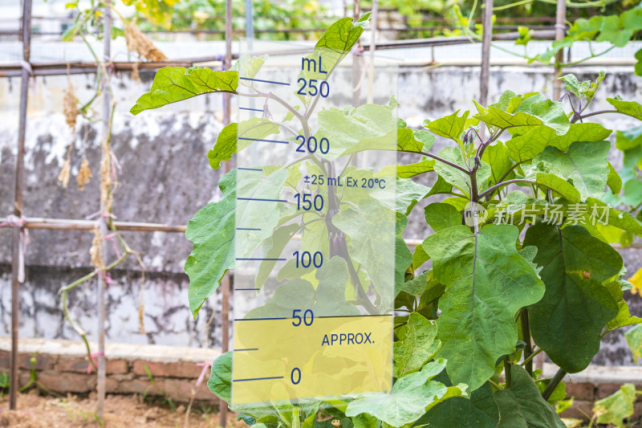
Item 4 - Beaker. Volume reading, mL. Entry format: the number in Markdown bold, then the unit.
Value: **50** mL
